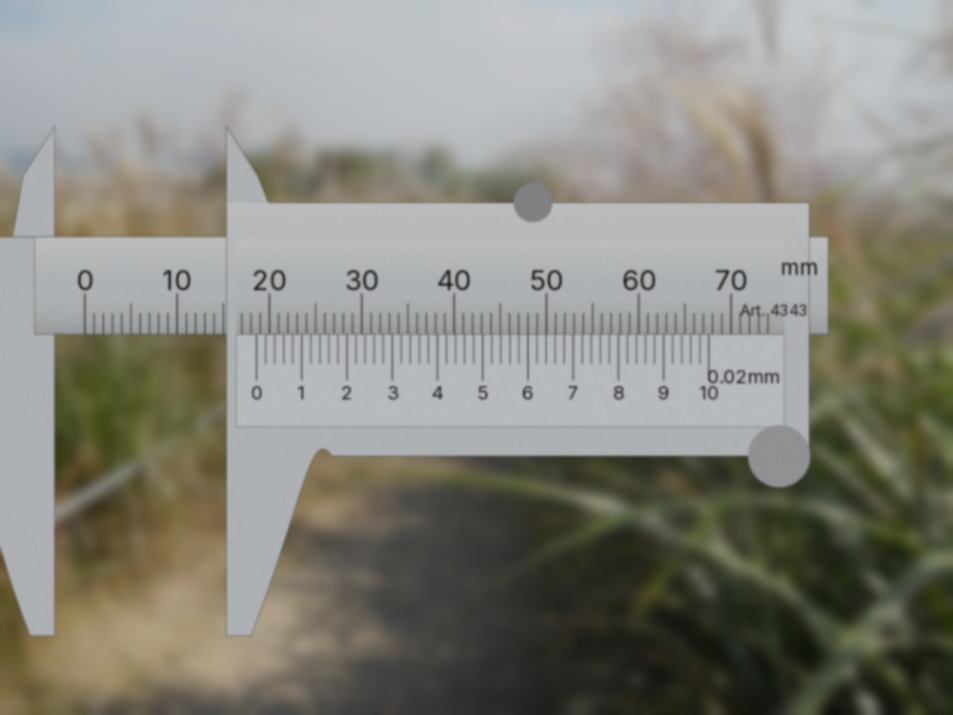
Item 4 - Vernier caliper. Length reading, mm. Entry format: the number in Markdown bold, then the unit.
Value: **18.6** mm
